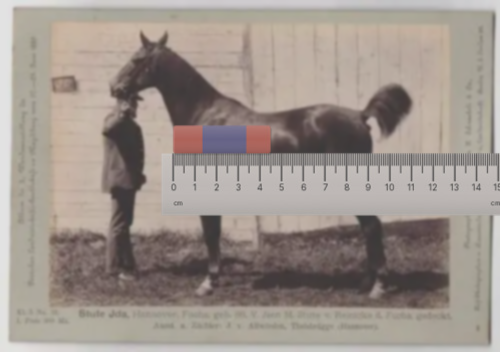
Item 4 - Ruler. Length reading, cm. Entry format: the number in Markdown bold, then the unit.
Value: **4.5** cm
